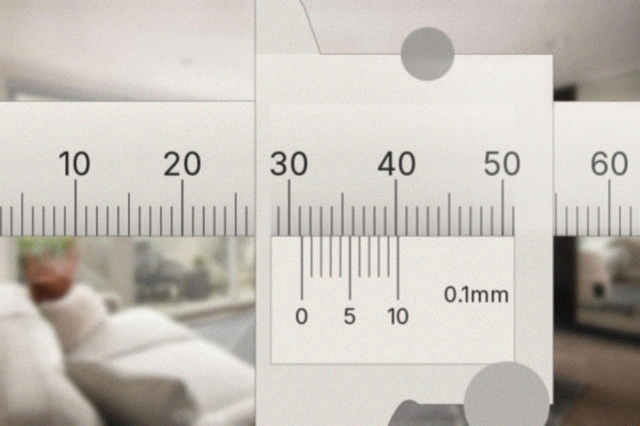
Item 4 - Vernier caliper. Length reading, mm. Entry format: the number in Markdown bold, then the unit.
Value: **31.2** mm
